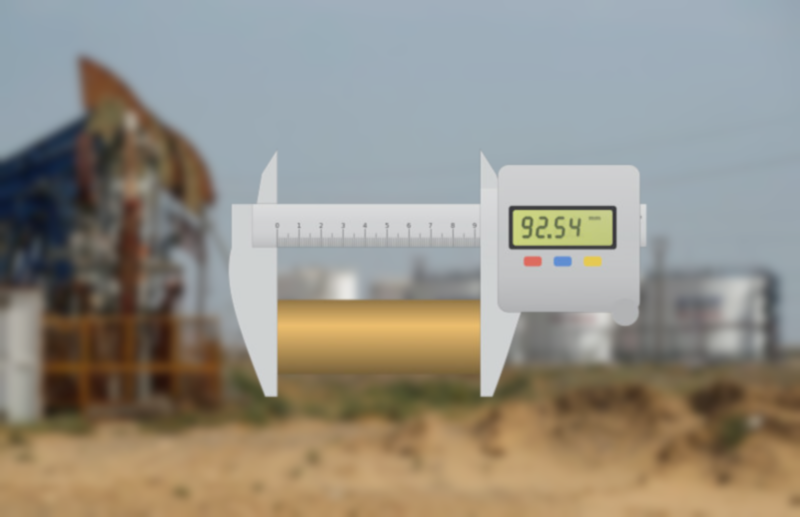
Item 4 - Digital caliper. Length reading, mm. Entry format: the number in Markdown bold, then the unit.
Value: **92.54** mm
